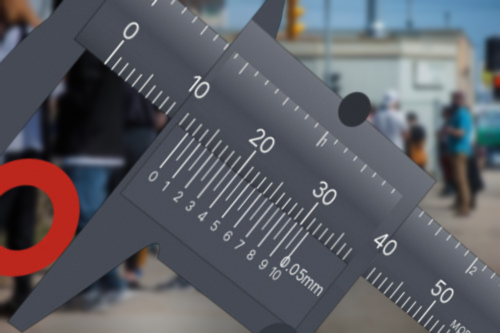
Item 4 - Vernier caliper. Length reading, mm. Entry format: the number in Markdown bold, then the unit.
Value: **12.4** mm
